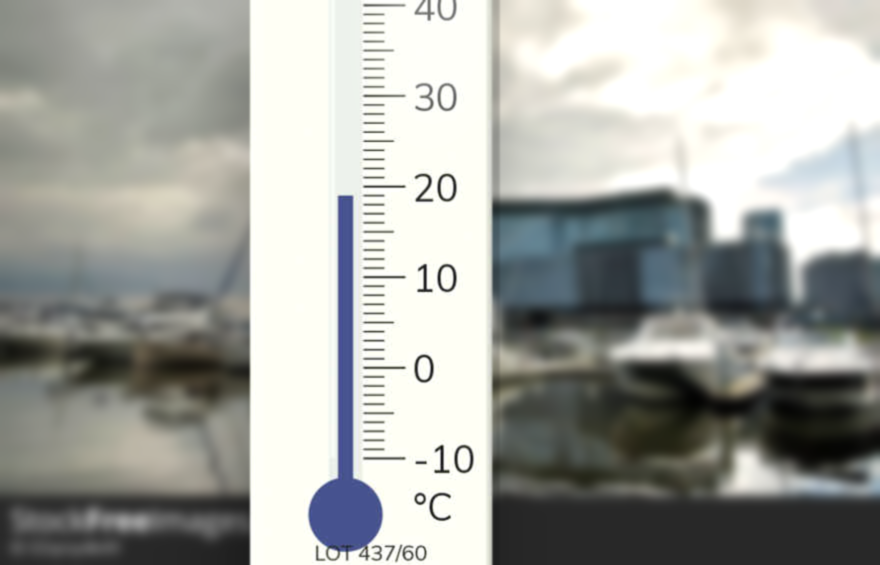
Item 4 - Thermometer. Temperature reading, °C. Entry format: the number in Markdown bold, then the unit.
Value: **19** °C
